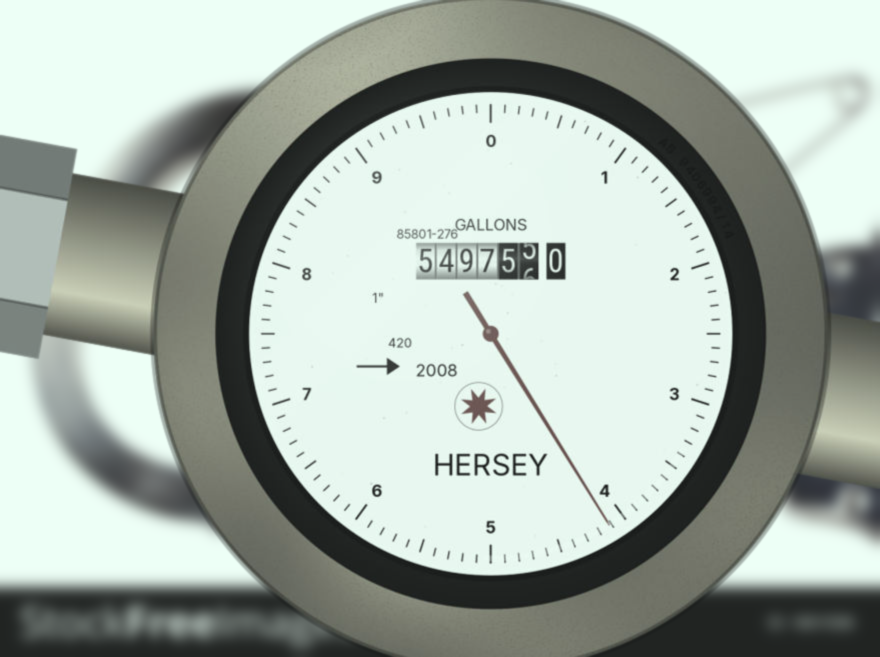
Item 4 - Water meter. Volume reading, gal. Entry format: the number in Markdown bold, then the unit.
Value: **5497554.1** gal
